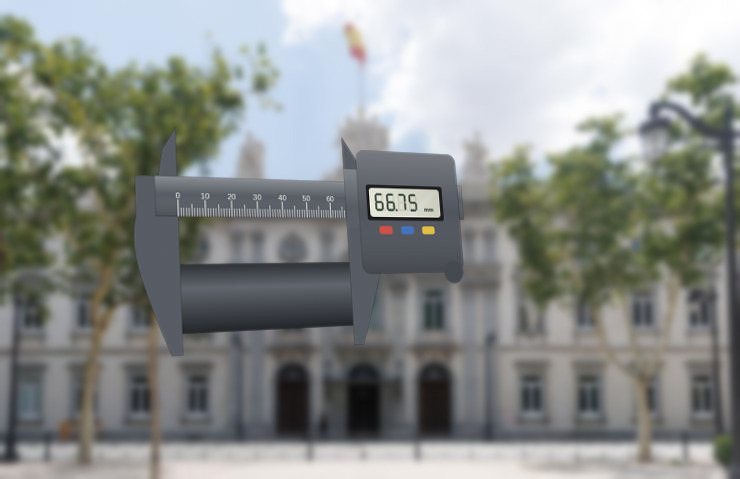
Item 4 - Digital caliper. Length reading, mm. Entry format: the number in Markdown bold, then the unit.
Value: **66.75** mm
